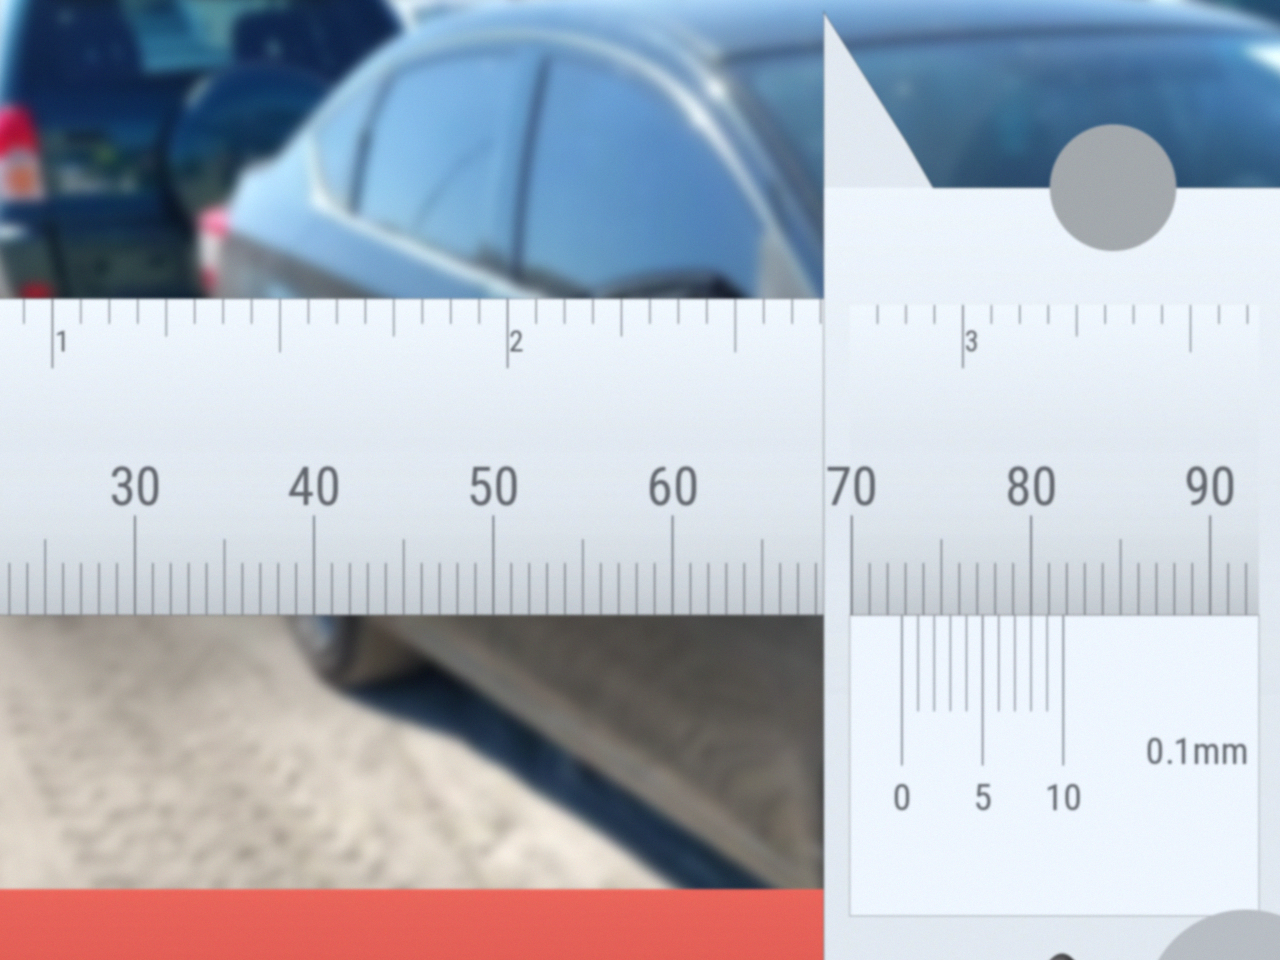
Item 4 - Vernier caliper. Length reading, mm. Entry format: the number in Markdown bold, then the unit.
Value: **72.8** mm
